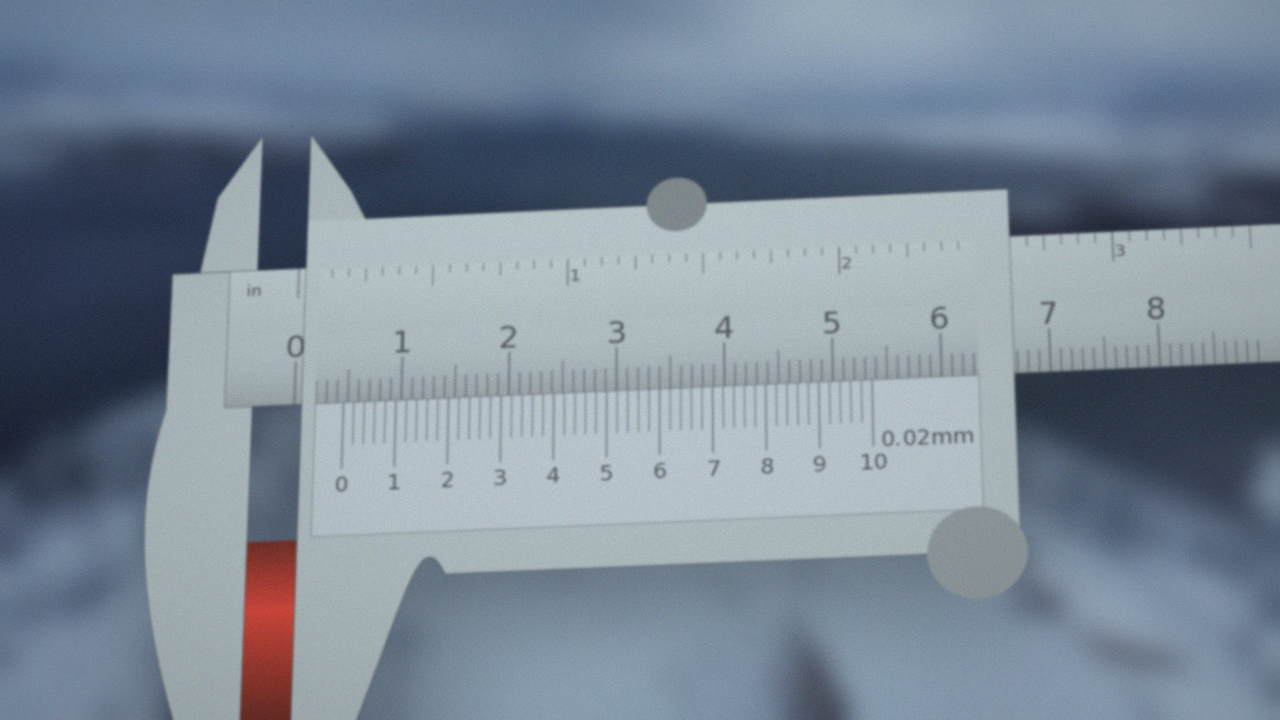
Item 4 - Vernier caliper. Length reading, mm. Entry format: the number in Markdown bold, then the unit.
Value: **4.6** mm
